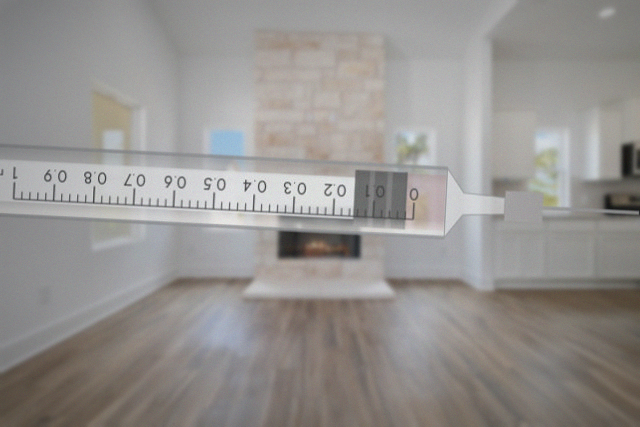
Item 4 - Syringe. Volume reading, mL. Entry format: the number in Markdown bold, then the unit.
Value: **0.02** mL
